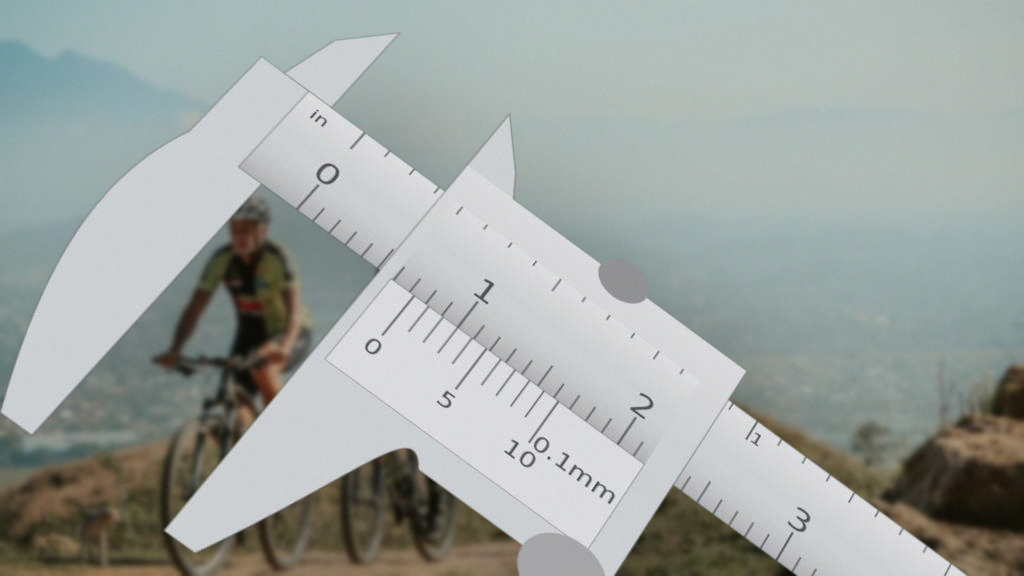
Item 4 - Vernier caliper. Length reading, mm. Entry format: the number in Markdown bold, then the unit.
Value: **7.3** mm
